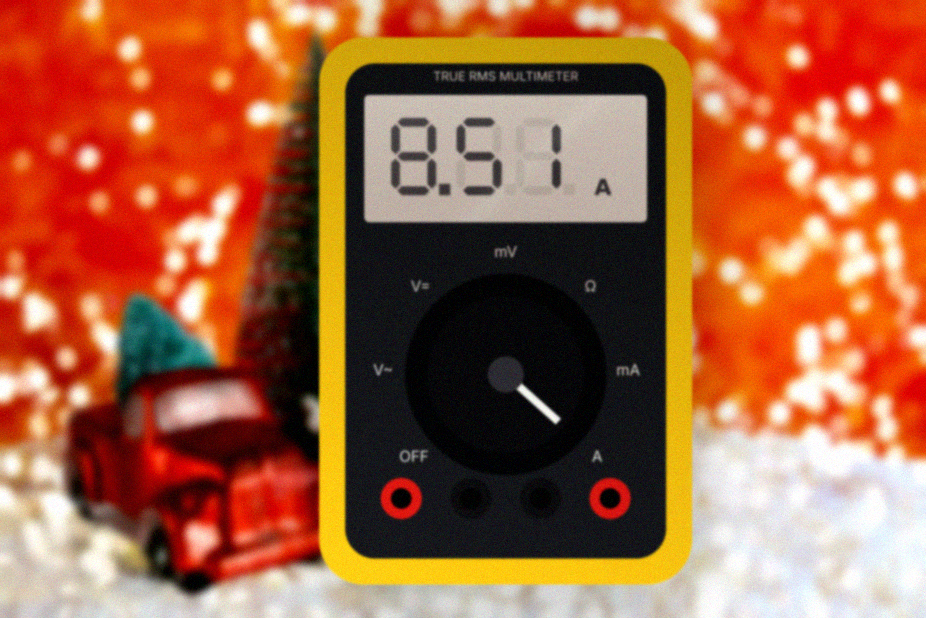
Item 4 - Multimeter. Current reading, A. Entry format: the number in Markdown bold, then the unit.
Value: **8.51** A
